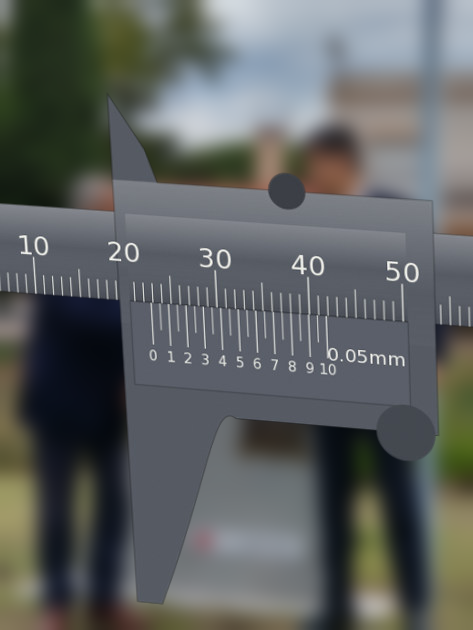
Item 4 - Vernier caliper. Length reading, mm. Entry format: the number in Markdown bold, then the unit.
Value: **22.8** mm
